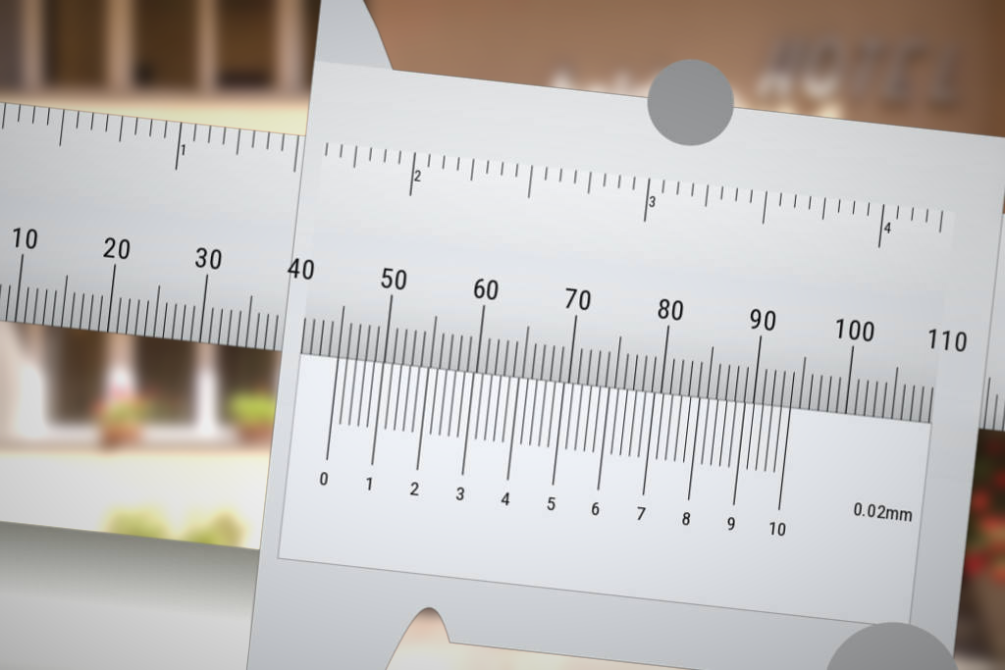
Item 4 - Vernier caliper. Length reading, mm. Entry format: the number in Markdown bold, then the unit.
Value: **45.0** mm
